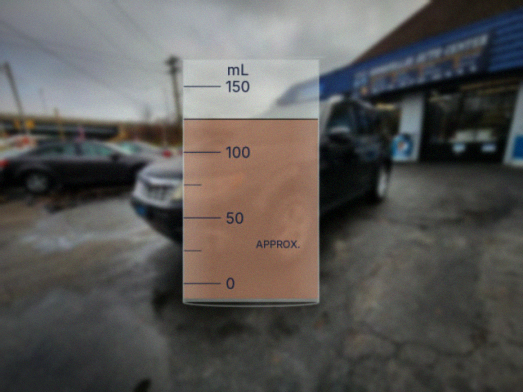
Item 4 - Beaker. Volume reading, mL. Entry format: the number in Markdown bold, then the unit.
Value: **125** mL
